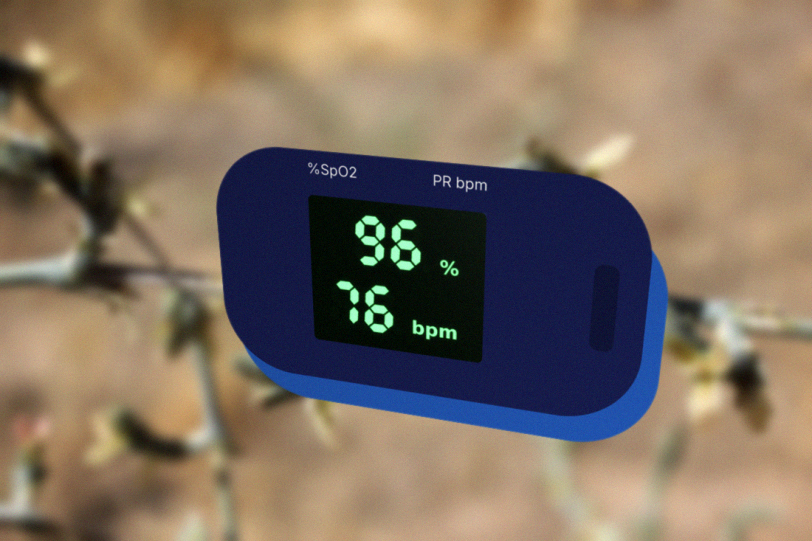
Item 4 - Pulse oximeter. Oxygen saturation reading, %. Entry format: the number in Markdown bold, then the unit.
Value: **96** %
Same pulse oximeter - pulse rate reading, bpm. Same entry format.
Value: **76** bpm
